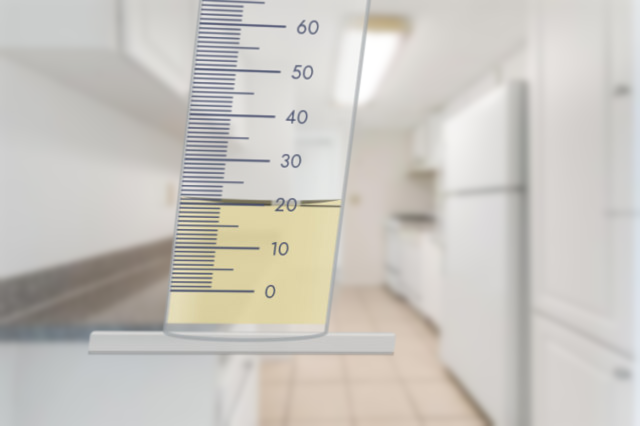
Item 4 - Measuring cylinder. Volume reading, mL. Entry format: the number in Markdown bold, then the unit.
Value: **20** mL
